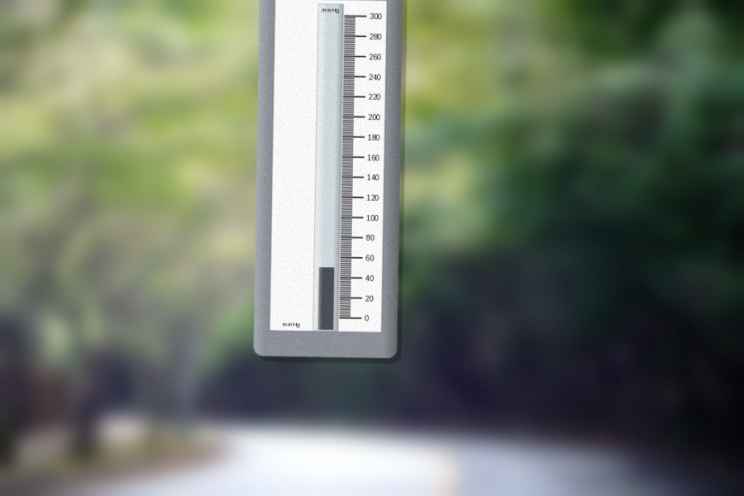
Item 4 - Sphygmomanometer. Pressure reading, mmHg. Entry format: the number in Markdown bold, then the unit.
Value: **50** mmHg
